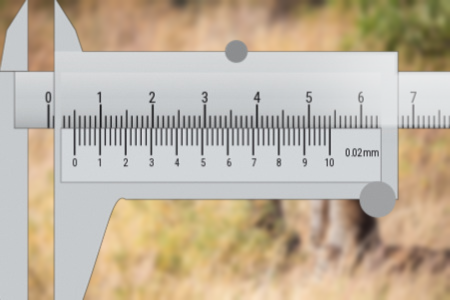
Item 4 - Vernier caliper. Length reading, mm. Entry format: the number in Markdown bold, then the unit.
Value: **5.0** mm
